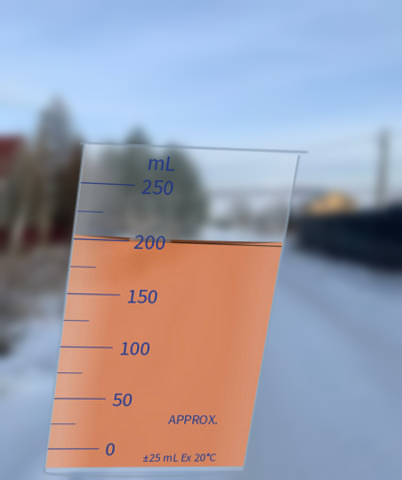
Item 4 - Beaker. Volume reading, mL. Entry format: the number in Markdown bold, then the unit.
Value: **200** mL
